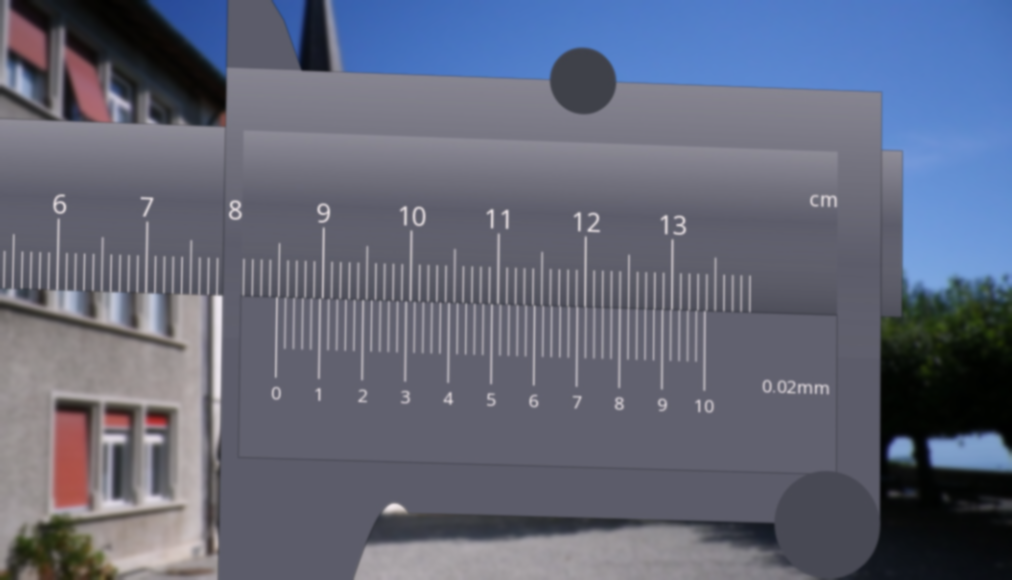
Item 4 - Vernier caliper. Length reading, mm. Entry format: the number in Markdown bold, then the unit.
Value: **84.8** mm
